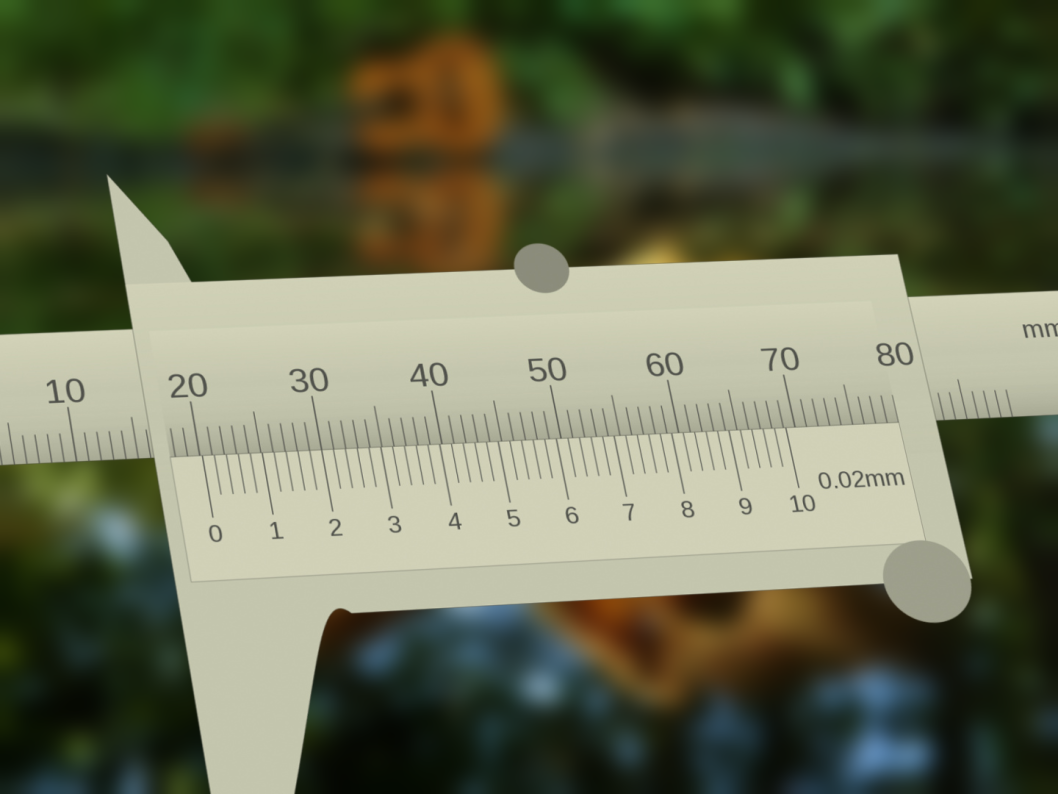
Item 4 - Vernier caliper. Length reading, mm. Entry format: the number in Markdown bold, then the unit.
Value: **20.2** mm
